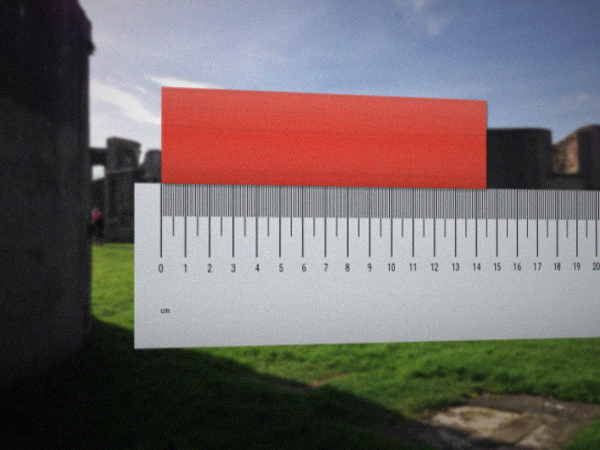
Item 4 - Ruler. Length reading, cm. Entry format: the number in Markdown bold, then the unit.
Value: **14.5** cm
